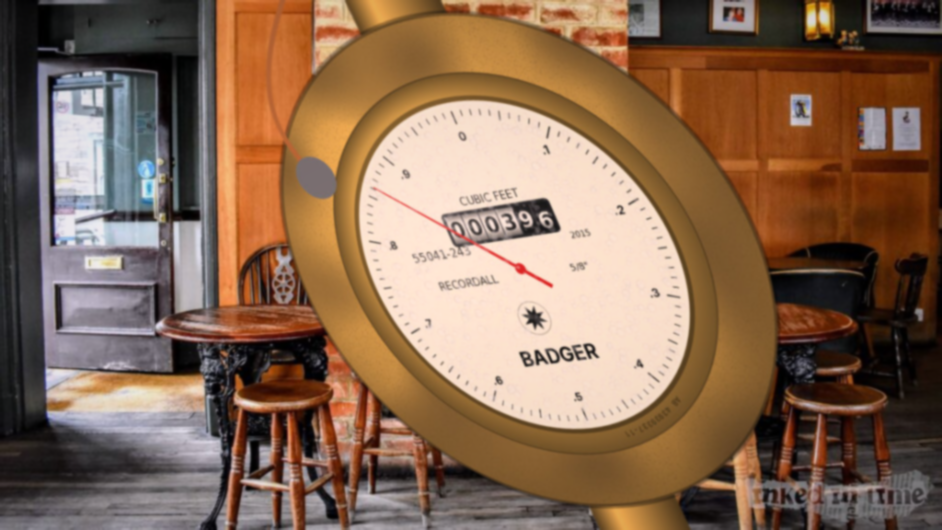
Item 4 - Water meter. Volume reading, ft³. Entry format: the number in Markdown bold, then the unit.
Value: **395.86** ft³
